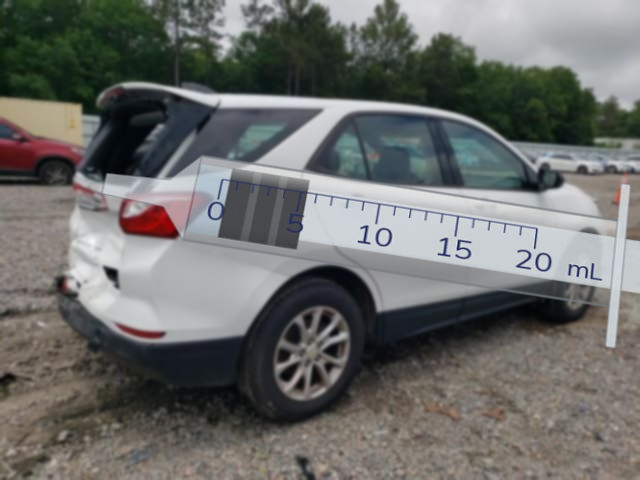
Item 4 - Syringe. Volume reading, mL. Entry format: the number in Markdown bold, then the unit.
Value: **0.5** mL
